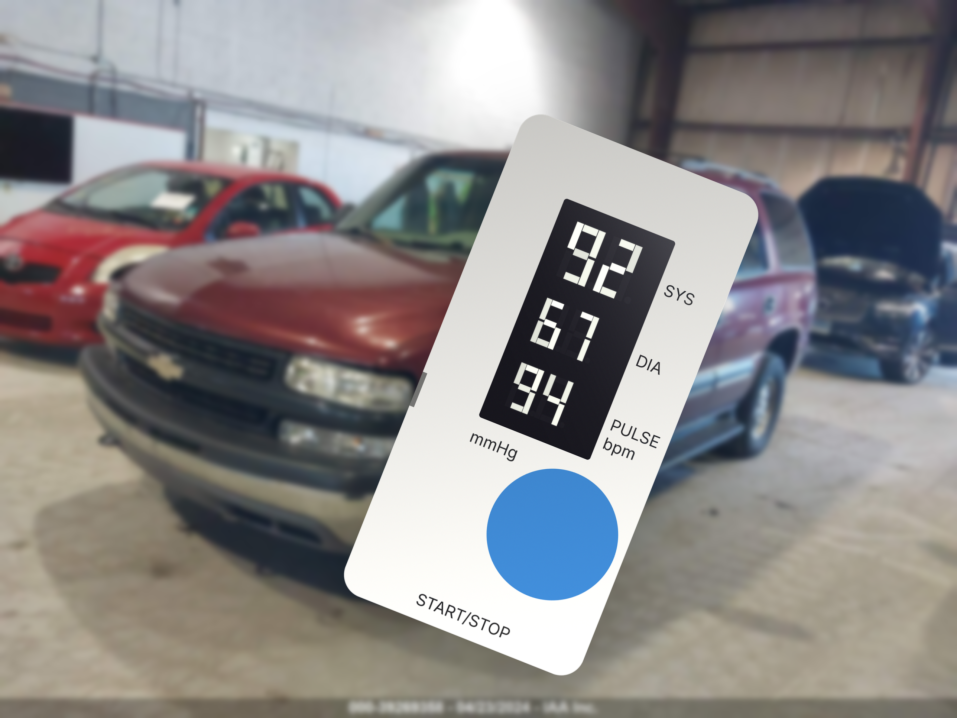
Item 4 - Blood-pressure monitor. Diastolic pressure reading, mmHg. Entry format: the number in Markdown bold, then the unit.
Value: **67** mmHg
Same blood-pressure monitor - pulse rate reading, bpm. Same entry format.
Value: **94** bpm
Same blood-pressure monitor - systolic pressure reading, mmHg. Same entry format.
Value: **92** mmHg
